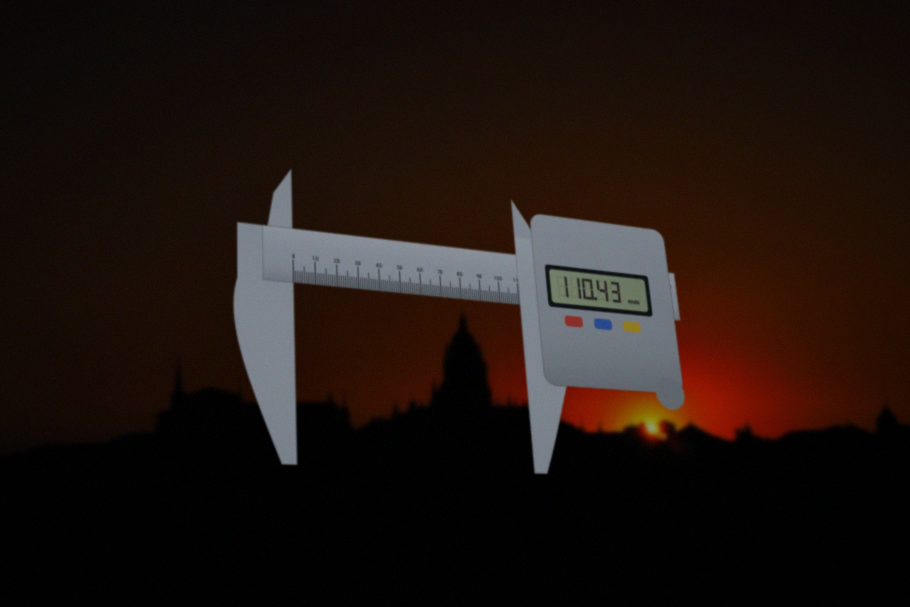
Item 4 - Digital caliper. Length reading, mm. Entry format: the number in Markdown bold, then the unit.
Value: **110.43** mm
